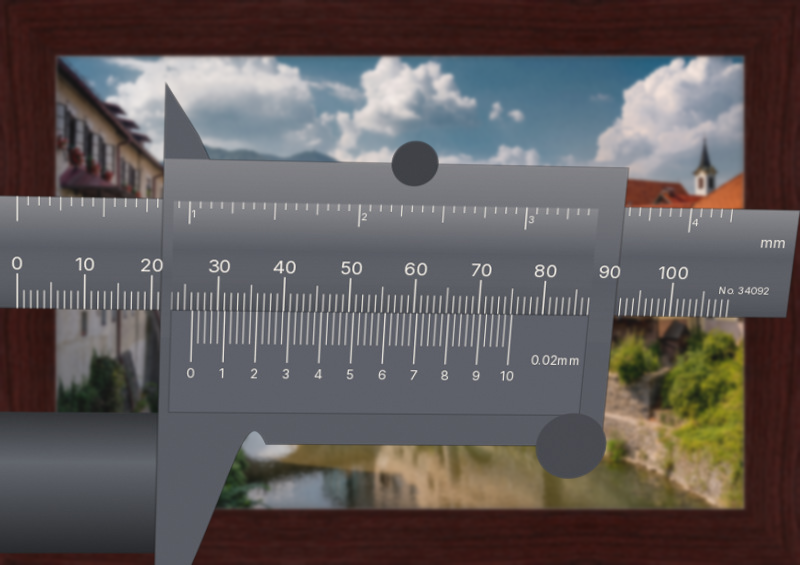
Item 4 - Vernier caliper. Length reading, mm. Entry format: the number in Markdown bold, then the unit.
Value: **26.2** mm
